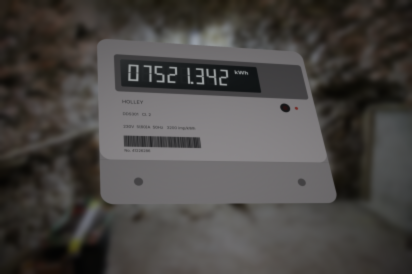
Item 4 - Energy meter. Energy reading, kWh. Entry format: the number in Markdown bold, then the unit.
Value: **7521.342** kWh
